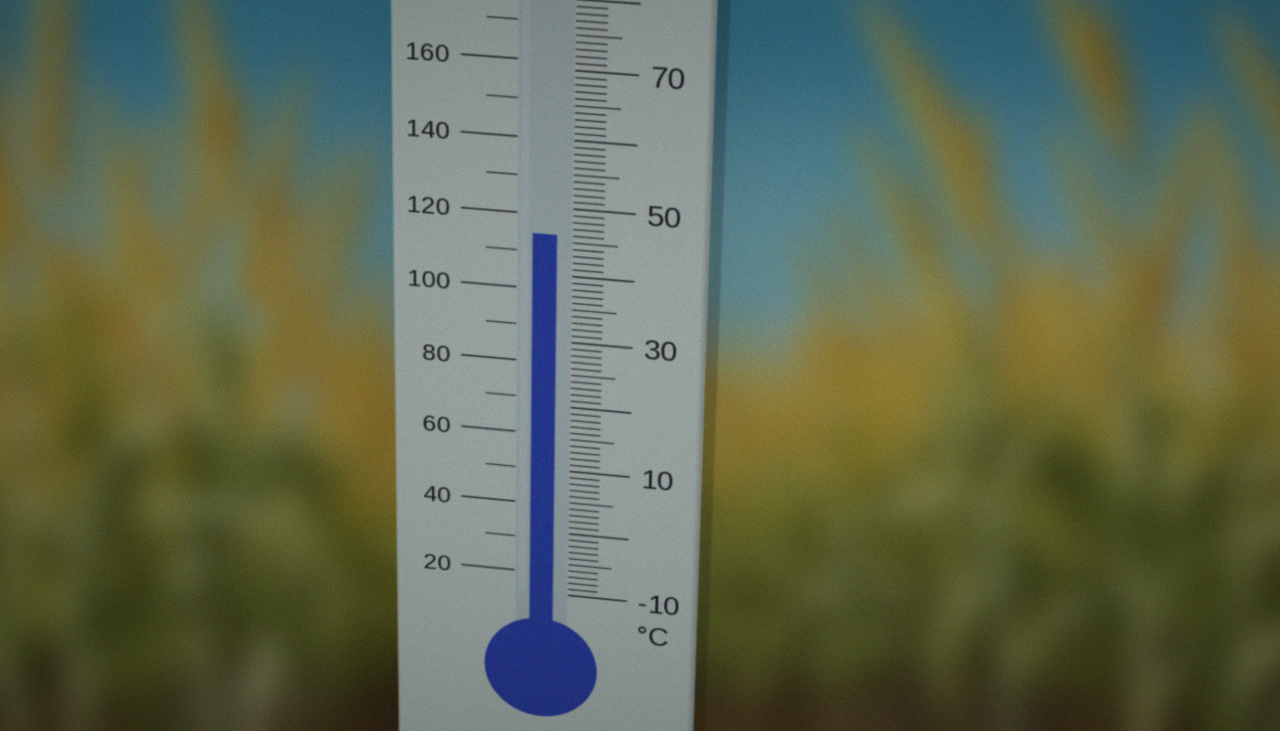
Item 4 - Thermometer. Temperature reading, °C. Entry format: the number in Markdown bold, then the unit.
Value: **46** °C
